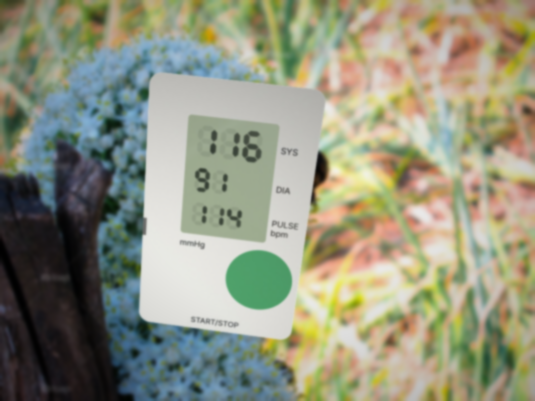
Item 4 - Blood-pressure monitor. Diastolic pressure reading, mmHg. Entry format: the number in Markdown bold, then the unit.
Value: **91** mmHg
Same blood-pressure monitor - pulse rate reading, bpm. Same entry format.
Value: **114** bpm
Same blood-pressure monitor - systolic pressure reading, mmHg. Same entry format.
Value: **116** mmHg
